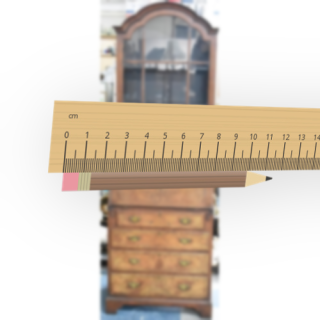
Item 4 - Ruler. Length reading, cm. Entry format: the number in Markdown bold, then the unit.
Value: **11.5** cm
